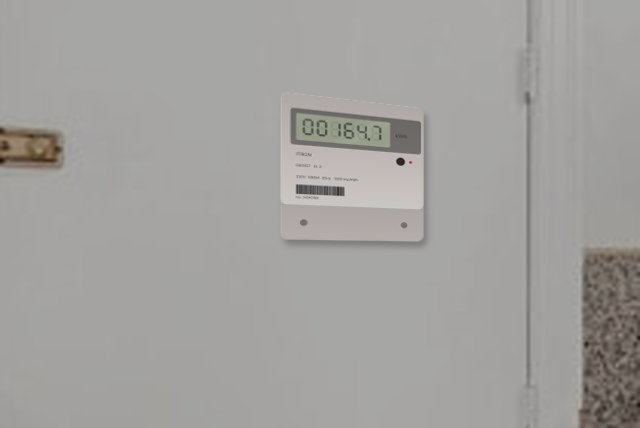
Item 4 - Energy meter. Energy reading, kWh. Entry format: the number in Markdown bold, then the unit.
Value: **164.7** kWh
